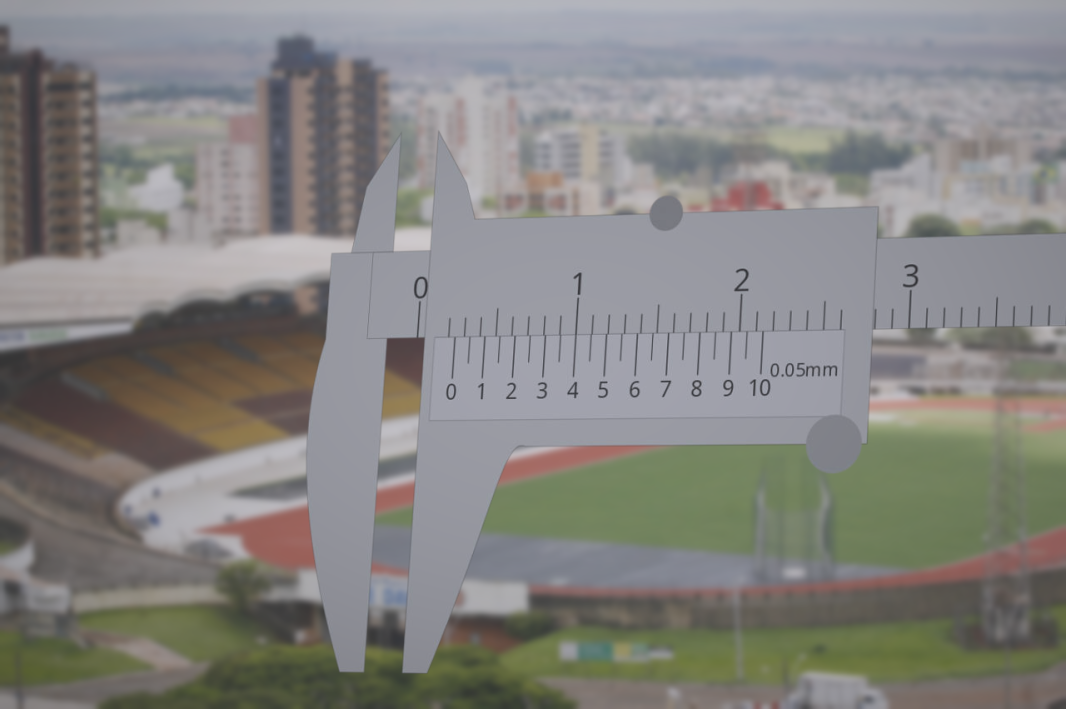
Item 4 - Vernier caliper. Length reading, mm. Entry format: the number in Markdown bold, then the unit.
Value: **2.4** mm
